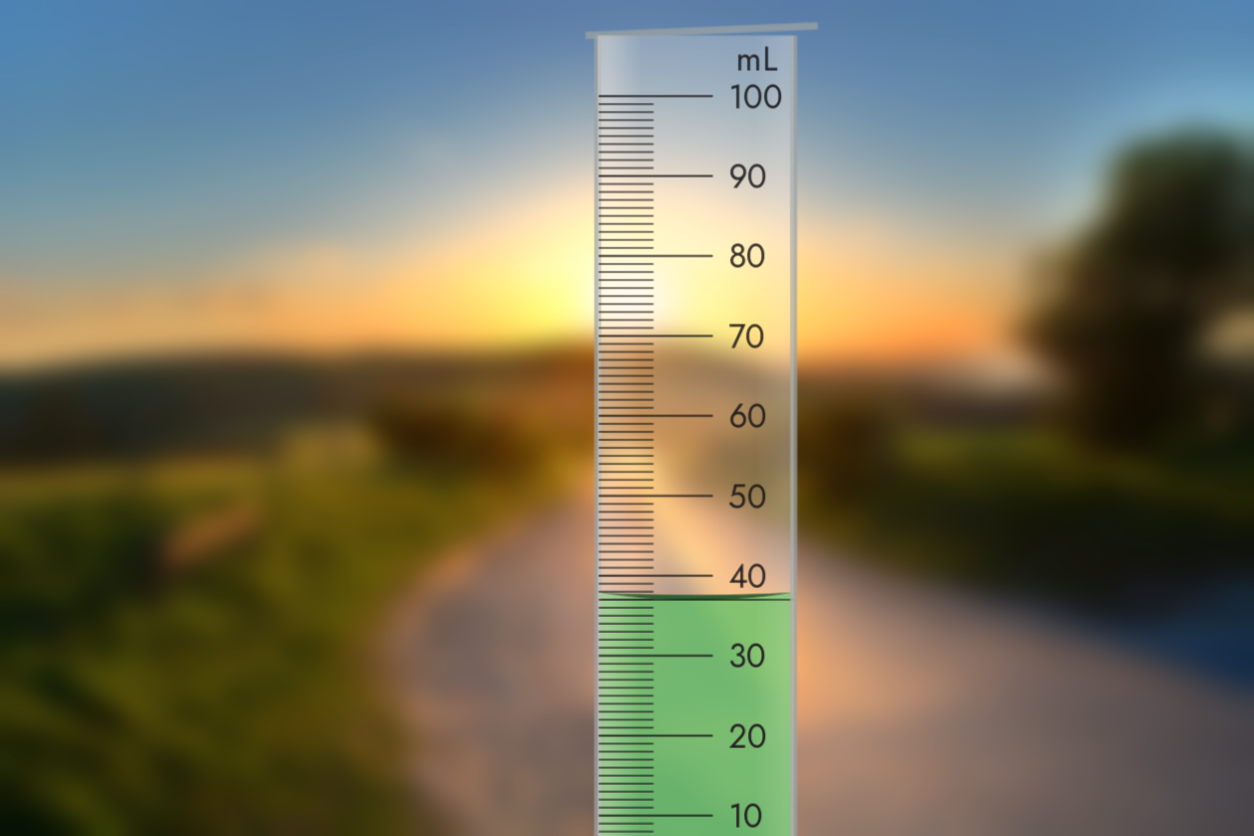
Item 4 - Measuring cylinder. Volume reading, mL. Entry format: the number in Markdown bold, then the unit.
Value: **37** mL
